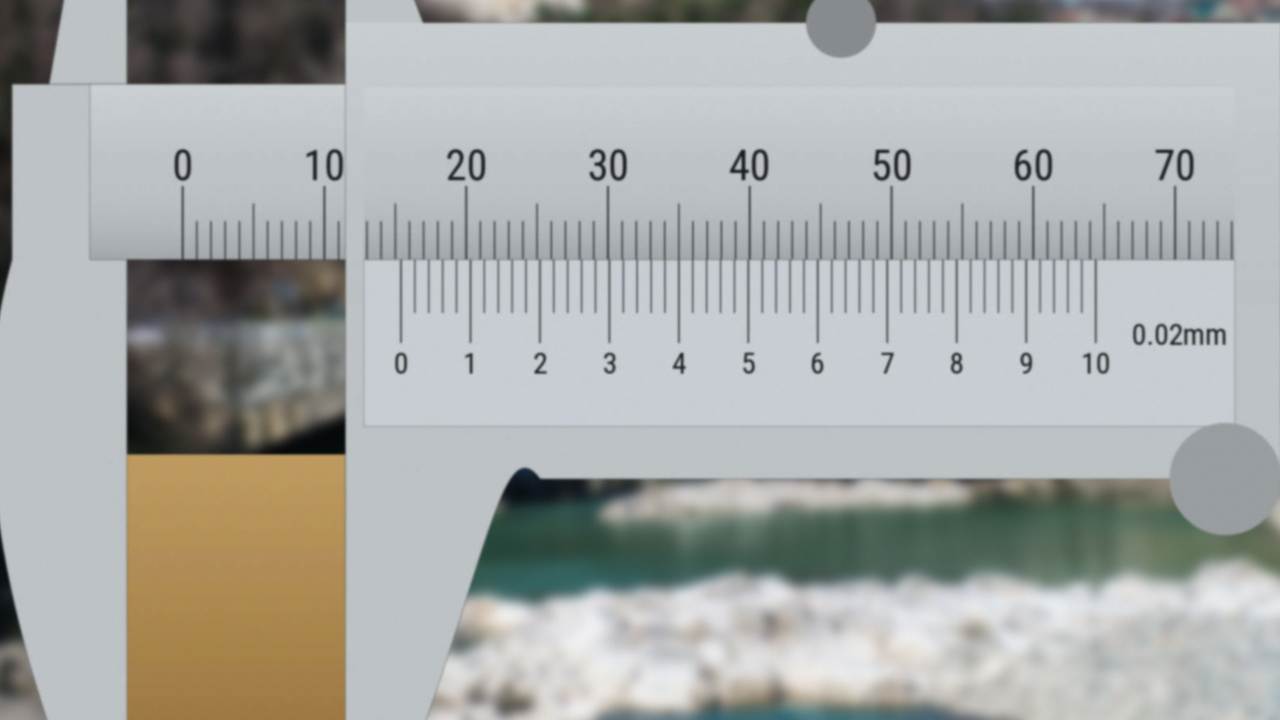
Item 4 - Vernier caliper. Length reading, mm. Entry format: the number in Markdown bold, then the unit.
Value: **15.4** mm
